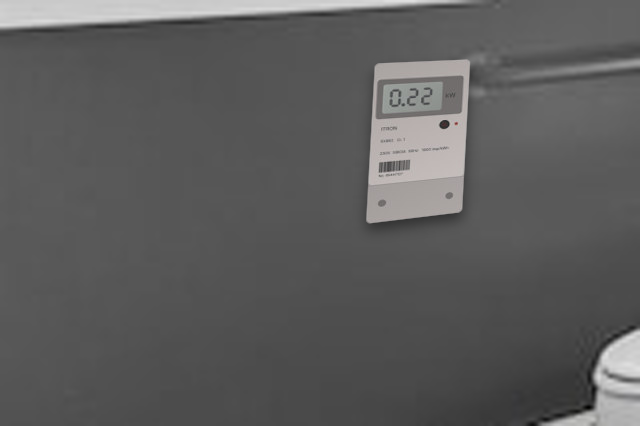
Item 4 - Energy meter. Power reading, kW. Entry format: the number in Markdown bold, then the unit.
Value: **0.22** kW
